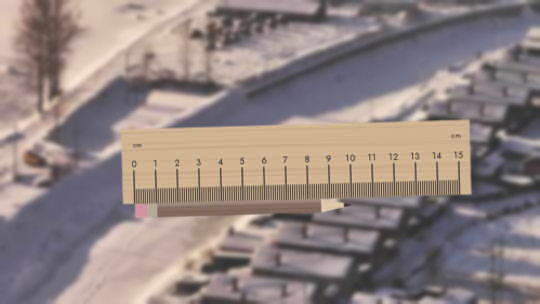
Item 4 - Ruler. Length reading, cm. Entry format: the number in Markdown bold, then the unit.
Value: **10** cm
